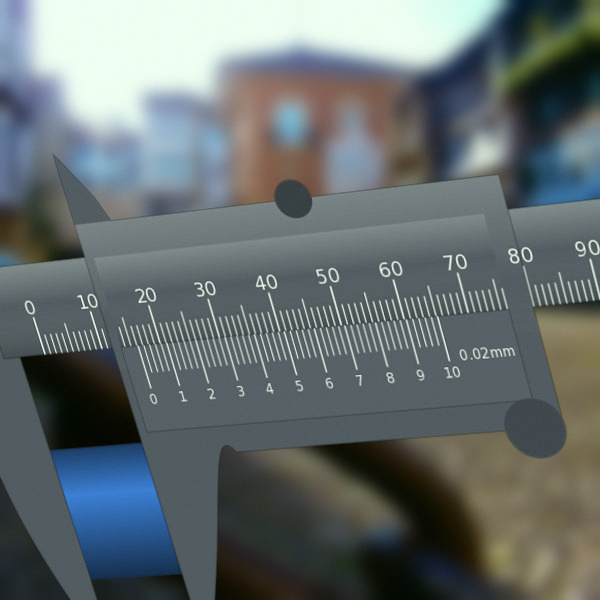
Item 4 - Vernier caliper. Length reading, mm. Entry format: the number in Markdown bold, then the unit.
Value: **16.2** mm
